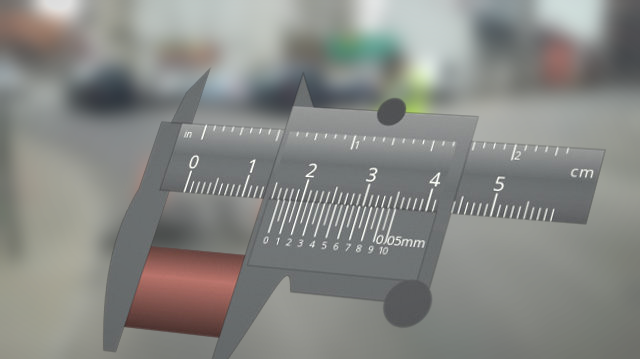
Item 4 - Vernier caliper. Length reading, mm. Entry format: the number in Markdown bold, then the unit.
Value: **16.2** mm
